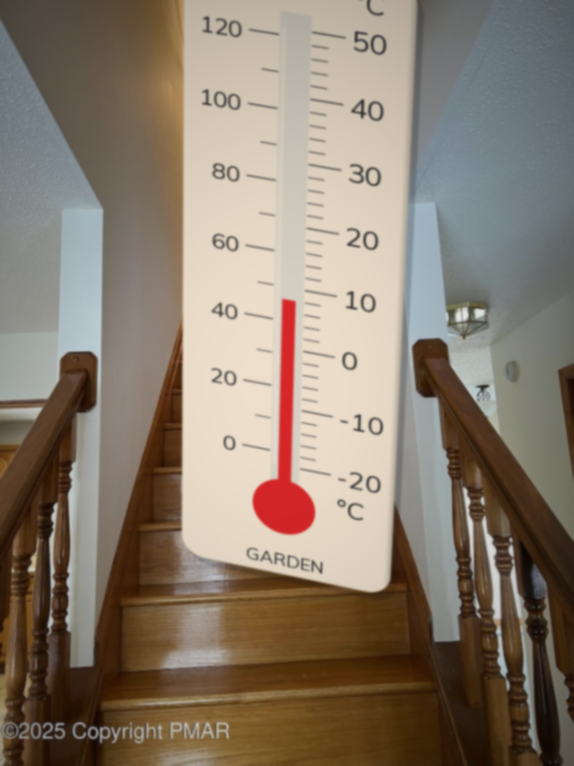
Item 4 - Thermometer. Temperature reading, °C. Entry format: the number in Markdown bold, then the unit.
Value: **8** °C
